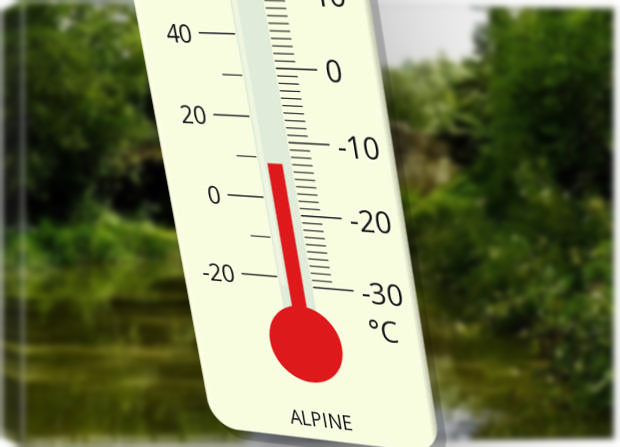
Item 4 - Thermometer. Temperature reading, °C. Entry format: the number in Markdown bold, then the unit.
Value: **-13** °C
